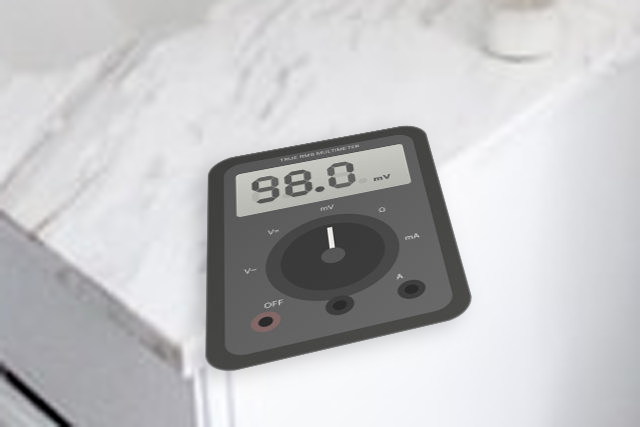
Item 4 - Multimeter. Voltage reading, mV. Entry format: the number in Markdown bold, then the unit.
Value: **98.0** mV
